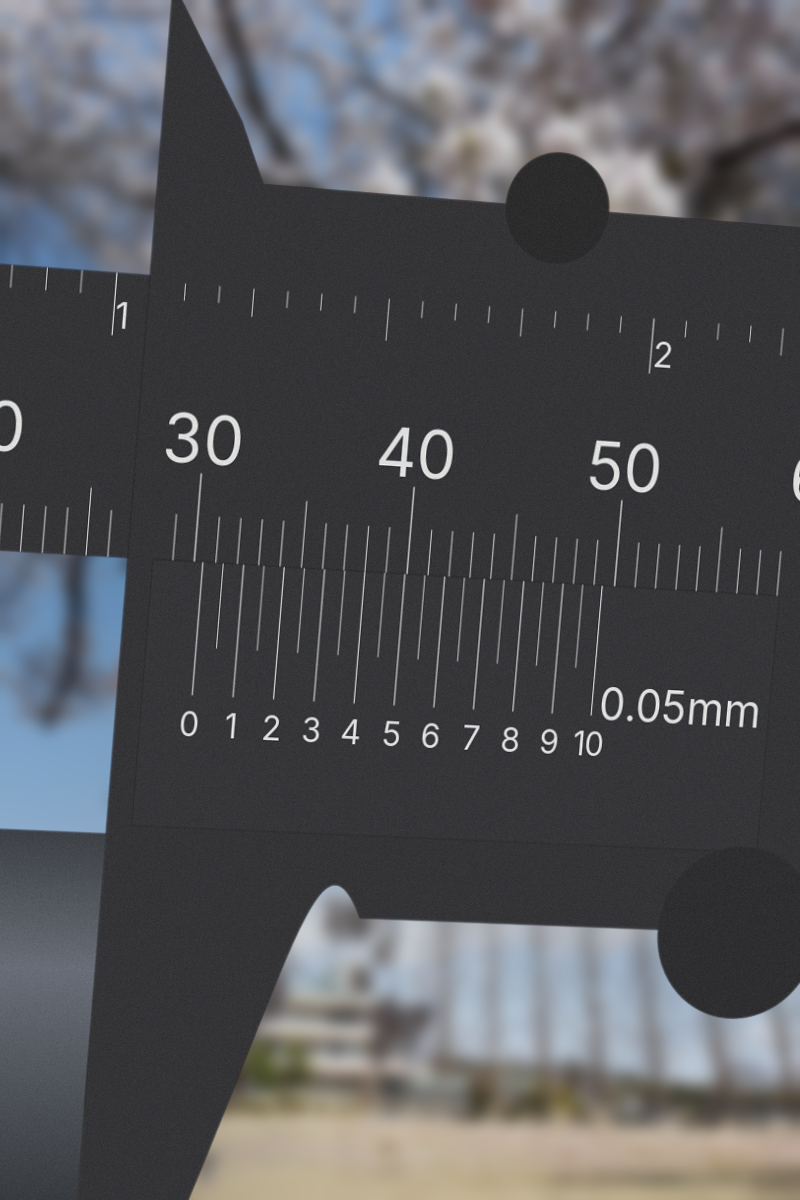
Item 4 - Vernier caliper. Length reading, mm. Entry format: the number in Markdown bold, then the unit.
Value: **30.4** mm
